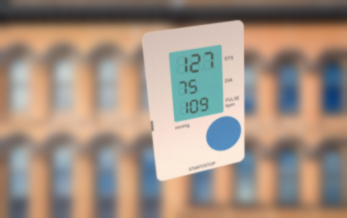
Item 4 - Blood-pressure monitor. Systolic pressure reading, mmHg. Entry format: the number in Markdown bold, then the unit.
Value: **127** mmHg
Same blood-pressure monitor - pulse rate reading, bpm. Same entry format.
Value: **109** bpm
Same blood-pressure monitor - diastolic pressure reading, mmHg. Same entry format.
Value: **75** mmHg
